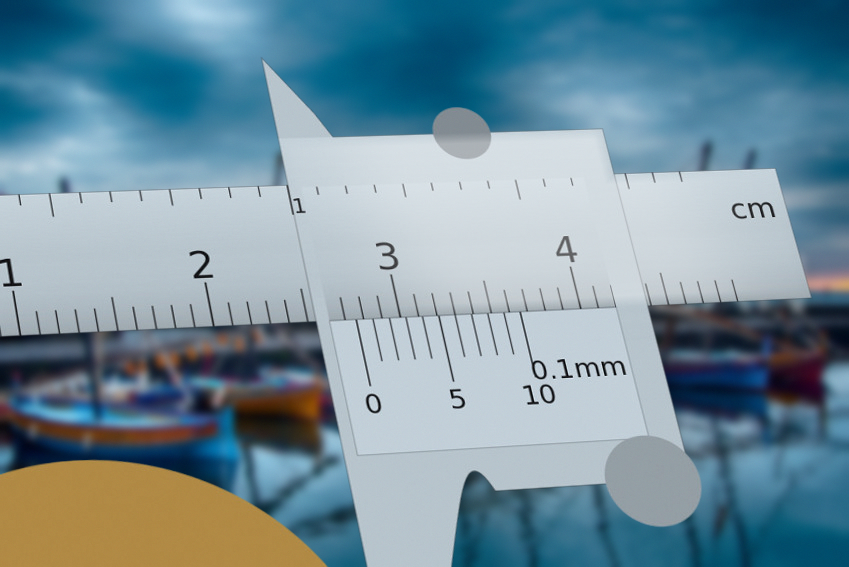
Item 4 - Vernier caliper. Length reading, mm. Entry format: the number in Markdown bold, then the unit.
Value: **27.6** mm
